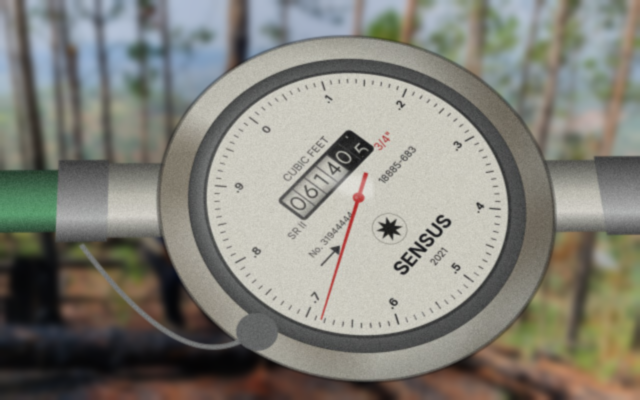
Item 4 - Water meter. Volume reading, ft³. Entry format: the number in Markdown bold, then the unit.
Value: **61404.68** ft³
